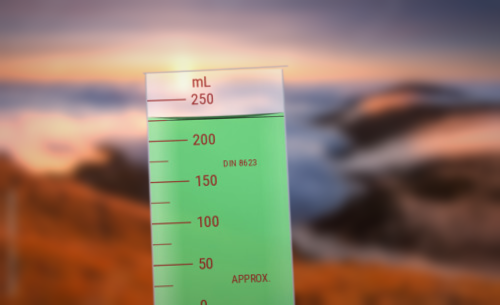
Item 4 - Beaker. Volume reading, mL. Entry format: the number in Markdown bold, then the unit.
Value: **225** mL
